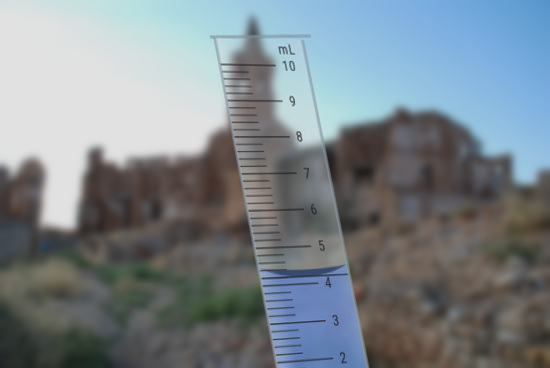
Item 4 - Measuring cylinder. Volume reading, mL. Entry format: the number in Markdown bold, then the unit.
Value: **4.2** mL
